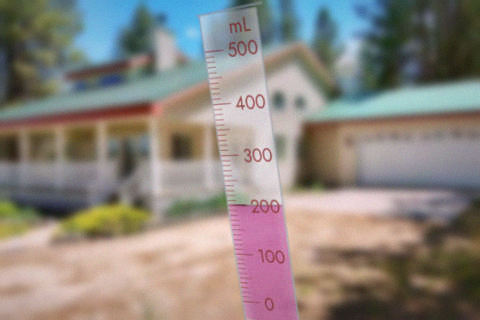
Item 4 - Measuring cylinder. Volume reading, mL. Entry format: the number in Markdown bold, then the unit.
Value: **200** mL
